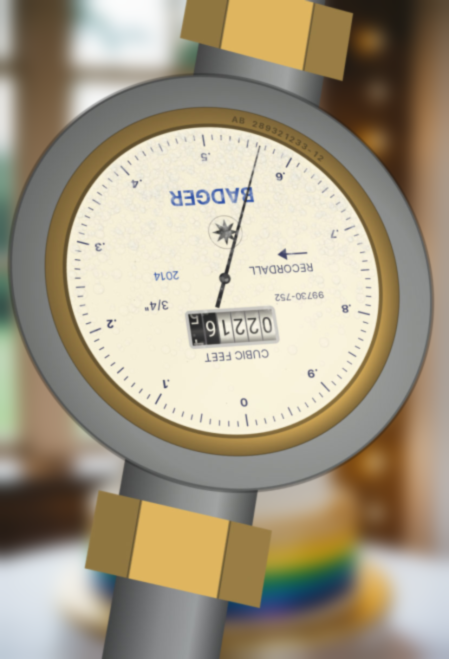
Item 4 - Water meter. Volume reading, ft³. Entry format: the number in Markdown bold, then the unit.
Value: **22164.56** ft³
